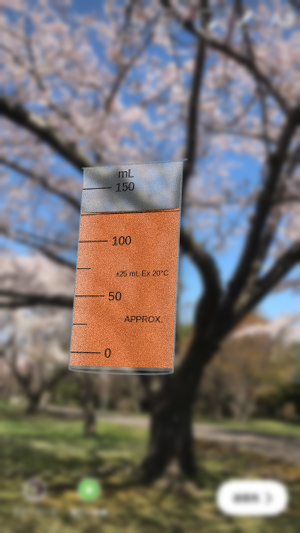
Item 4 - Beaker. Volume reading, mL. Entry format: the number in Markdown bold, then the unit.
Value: **125** mL
